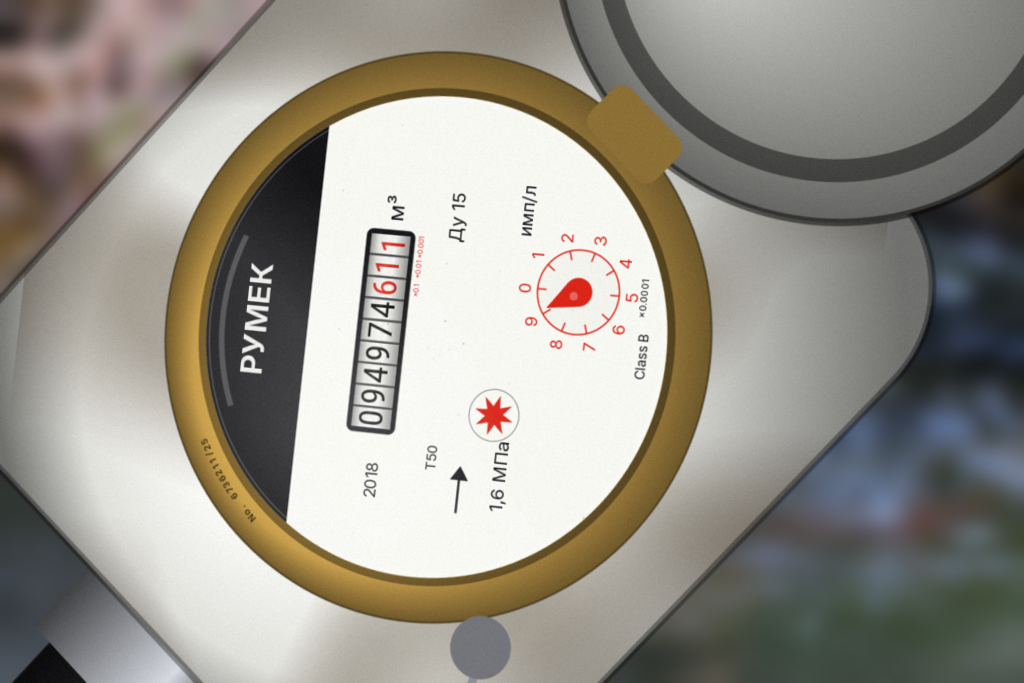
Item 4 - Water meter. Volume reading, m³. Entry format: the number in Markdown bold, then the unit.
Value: **94974.6109** m³
